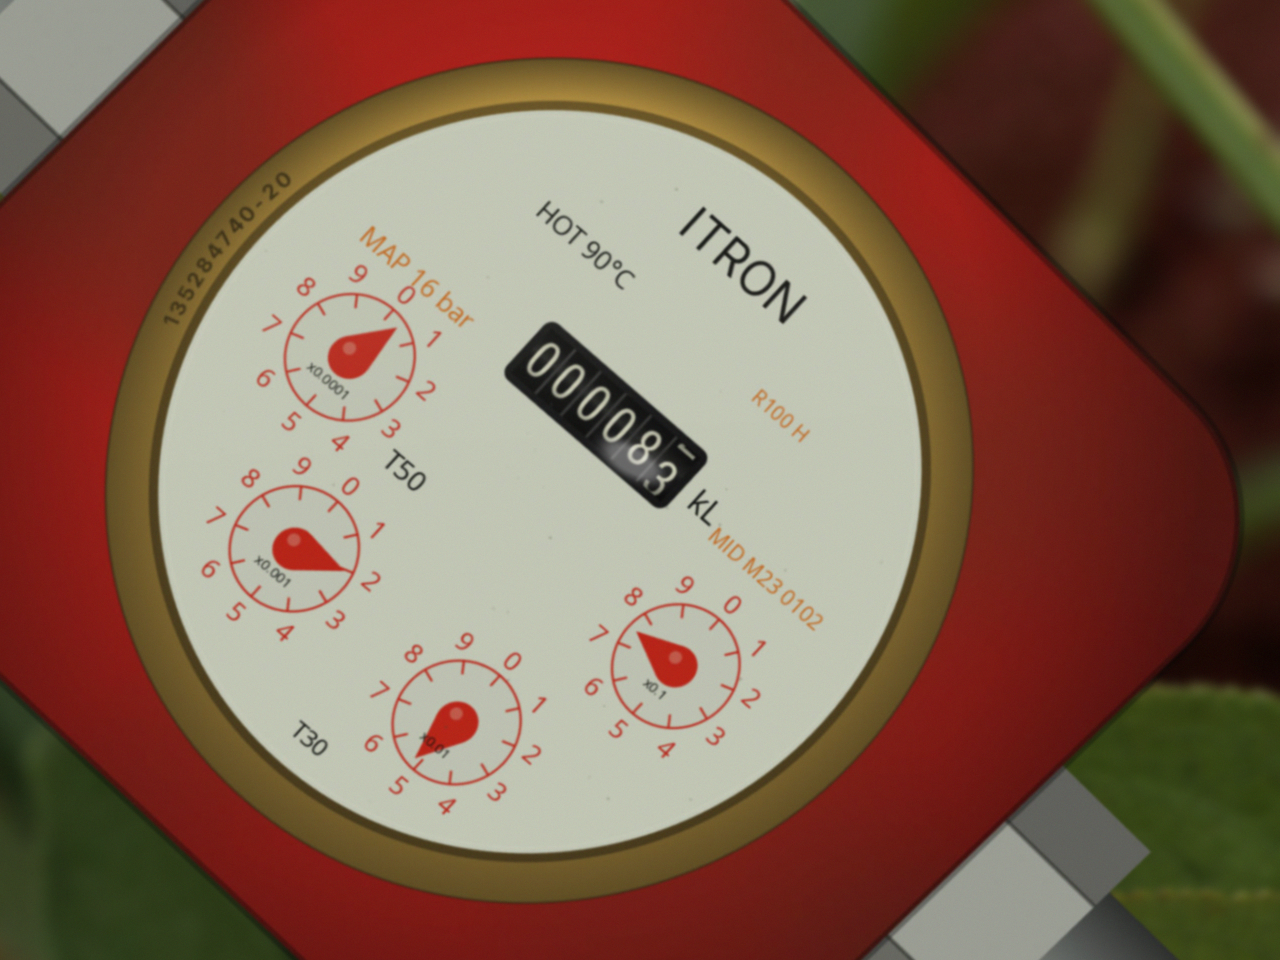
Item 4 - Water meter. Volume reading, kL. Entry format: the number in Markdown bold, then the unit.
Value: **82.7520** kL
